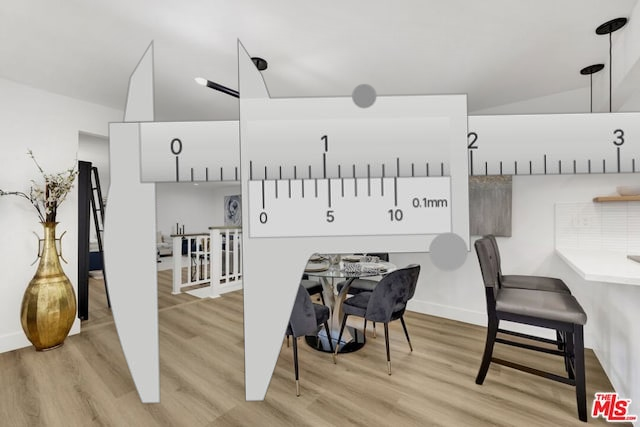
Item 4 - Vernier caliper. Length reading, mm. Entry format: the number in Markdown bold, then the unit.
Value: **5.8** mm
